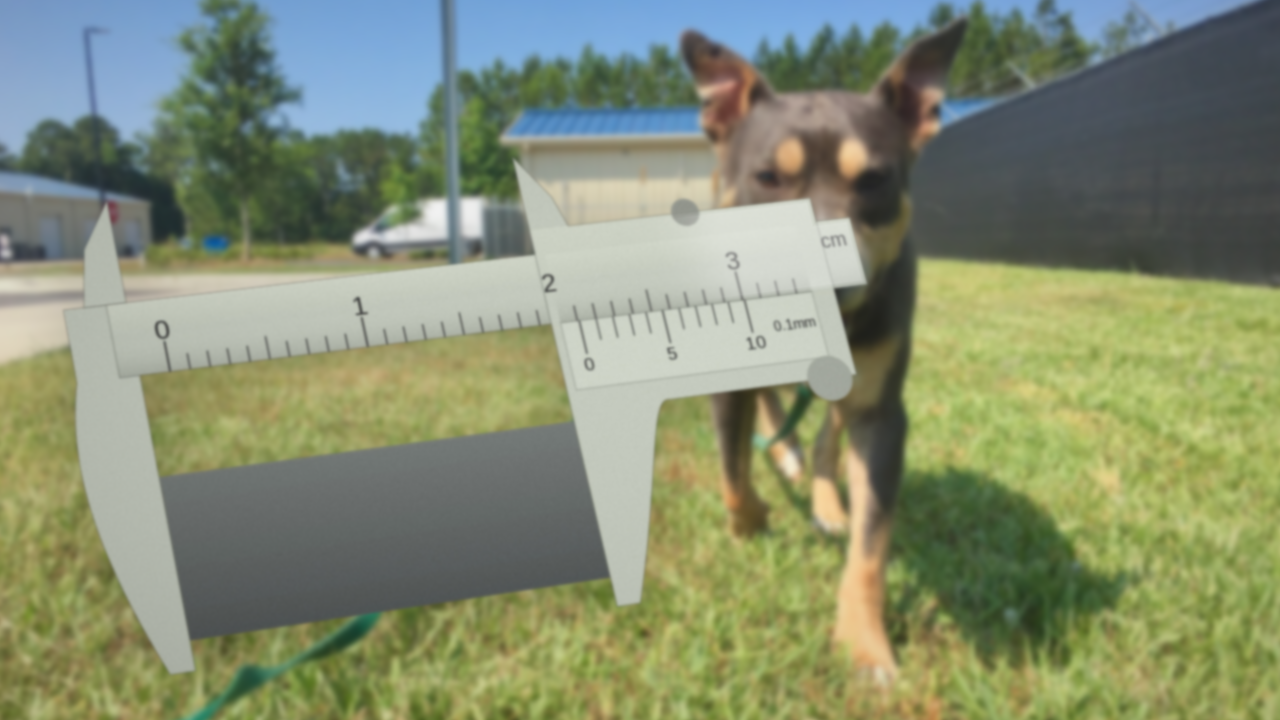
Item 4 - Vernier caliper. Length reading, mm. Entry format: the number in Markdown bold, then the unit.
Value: **21.1** mm
